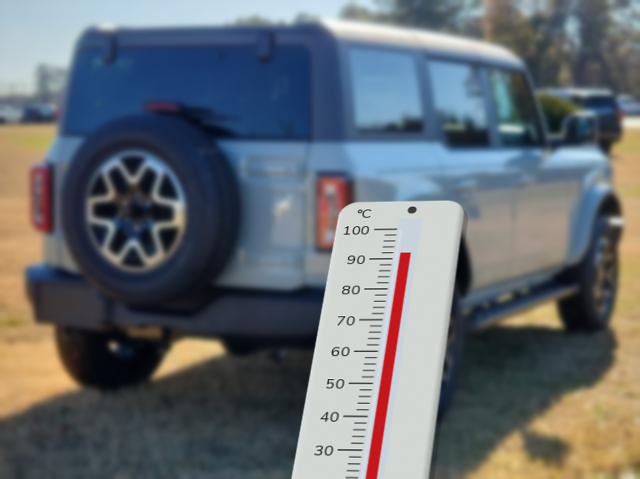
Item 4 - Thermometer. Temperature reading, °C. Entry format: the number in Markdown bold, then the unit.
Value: **92** °C
